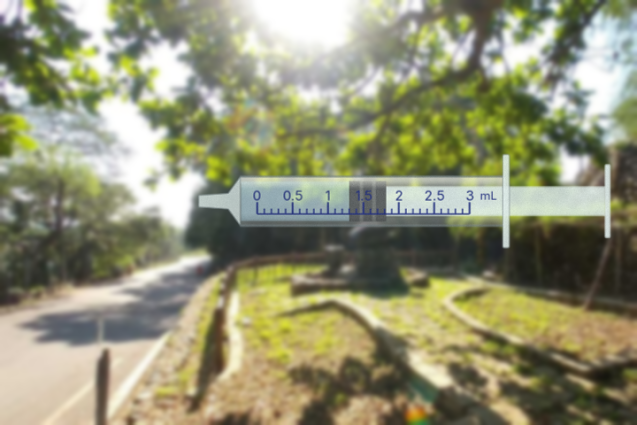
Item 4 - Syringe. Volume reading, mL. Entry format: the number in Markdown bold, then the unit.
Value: **1.3** mL
